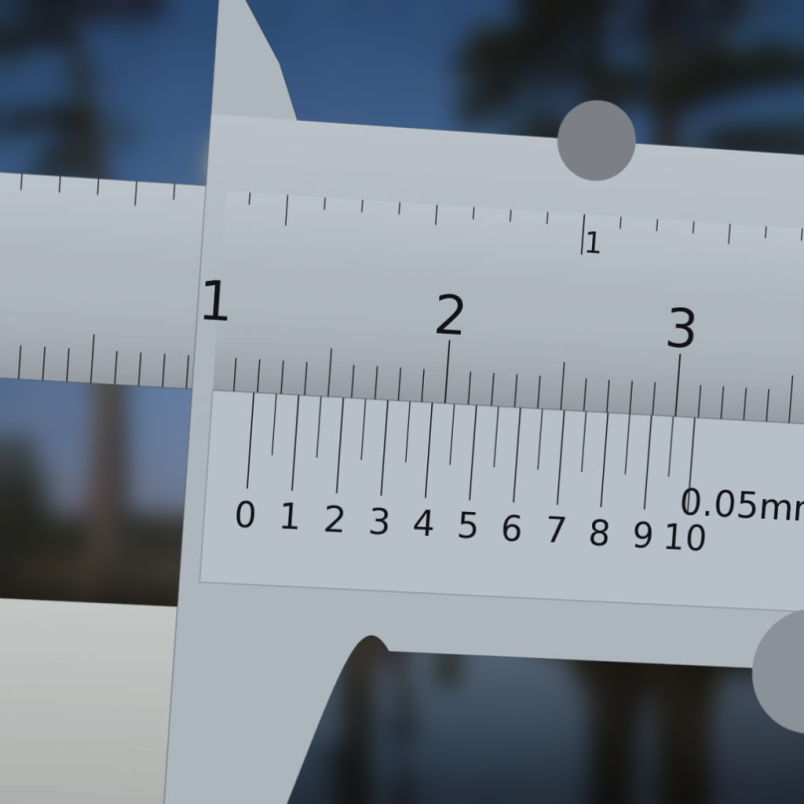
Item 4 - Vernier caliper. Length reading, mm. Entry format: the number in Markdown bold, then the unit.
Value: **11.85** mm
